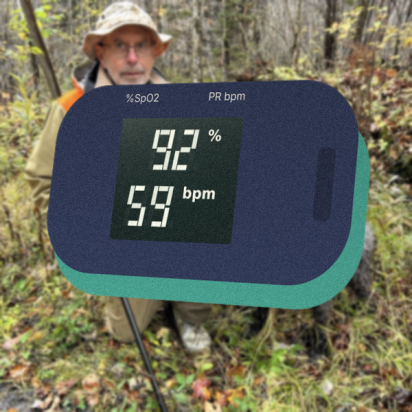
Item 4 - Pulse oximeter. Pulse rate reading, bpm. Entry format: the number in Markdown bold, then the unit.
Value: **59** bpm
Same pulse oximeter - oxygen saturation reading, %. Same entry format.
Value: **92** %
